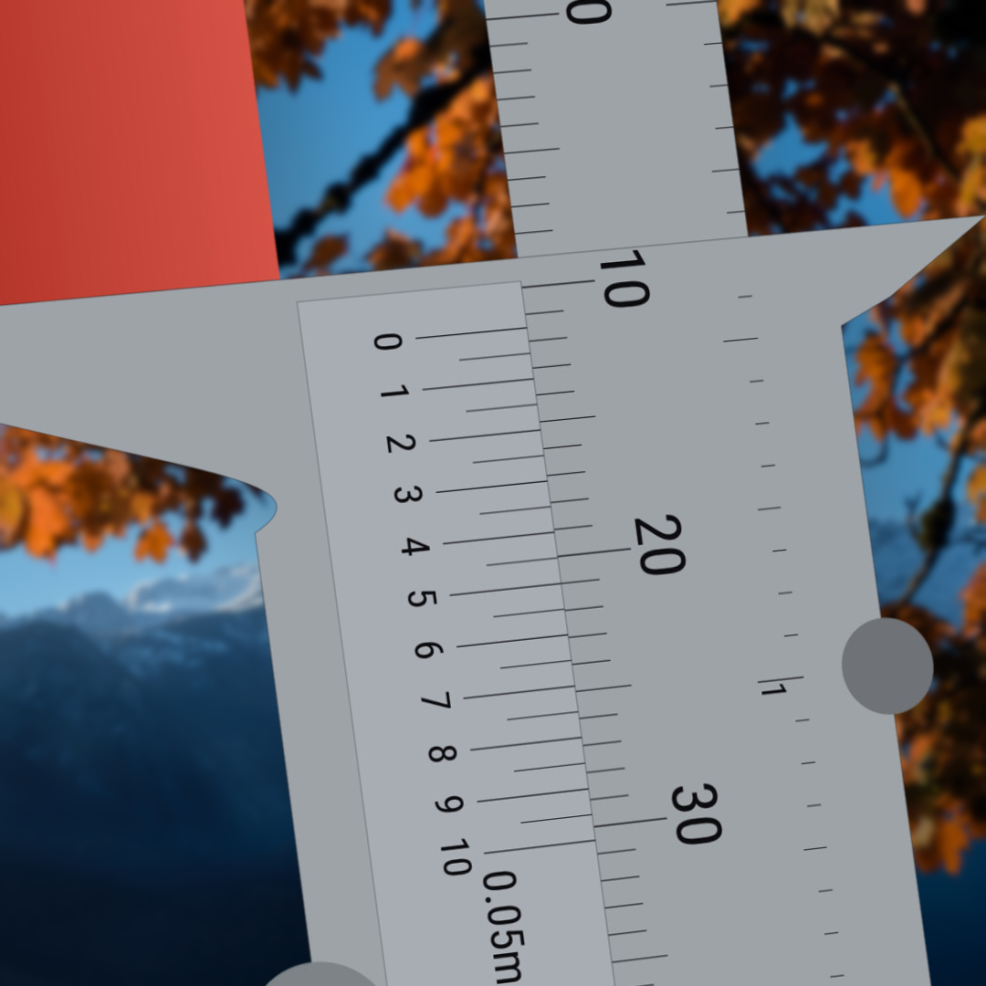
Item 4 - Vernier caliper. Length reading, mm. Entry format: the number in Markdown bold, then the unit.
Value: **11.50** mm
